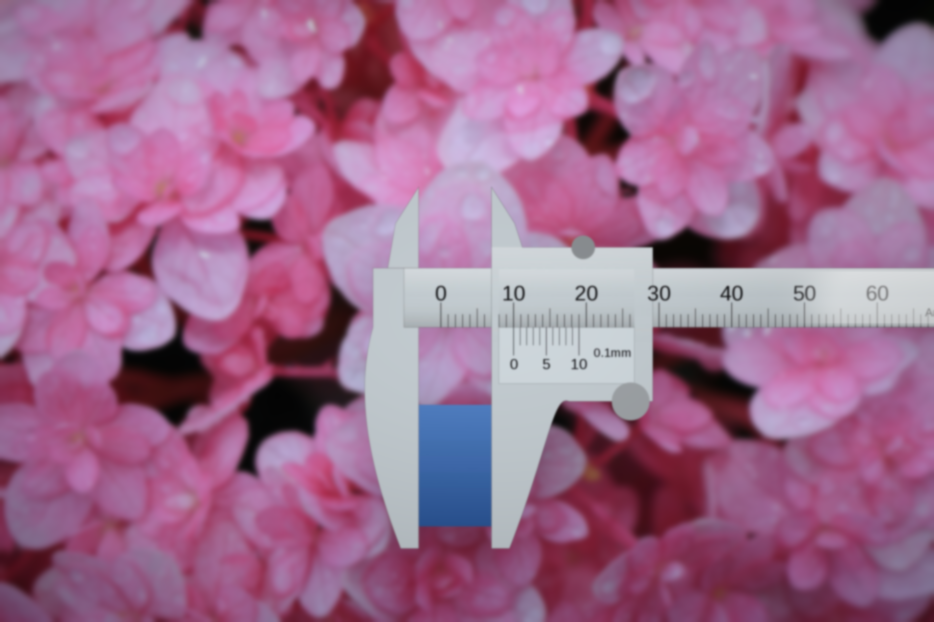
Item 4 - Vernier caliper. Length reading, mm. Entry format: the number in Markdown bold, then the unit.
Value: **10.0** mm
